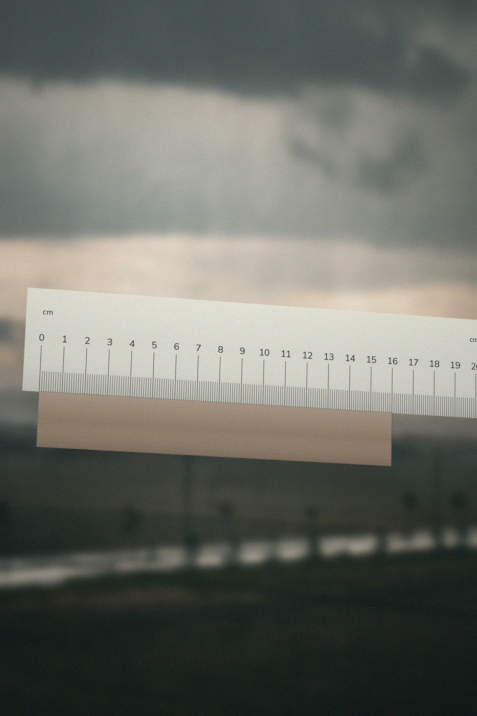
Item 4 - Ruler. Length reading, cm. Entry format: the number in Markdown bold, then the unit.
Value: **16** cm
